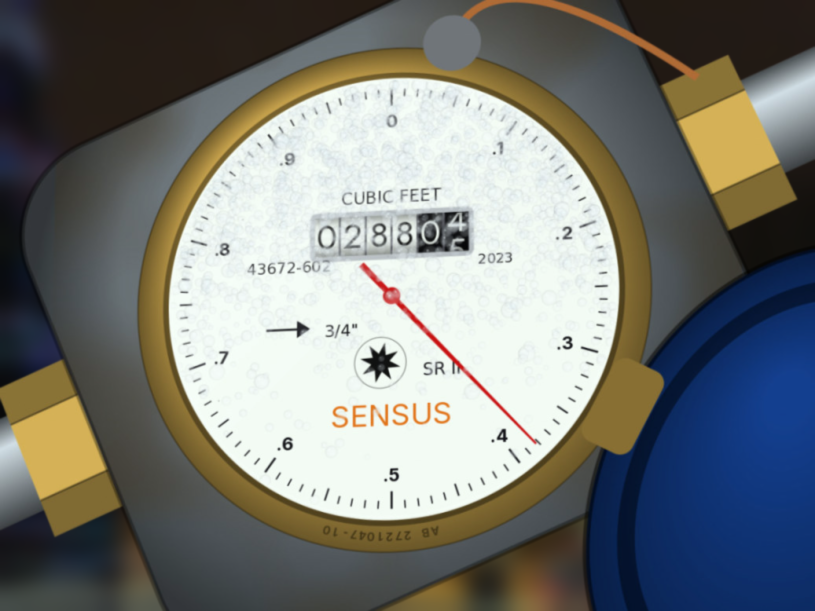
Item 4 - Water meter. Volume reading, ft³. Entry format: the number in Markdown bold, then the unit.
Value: **28804.38** ft³
